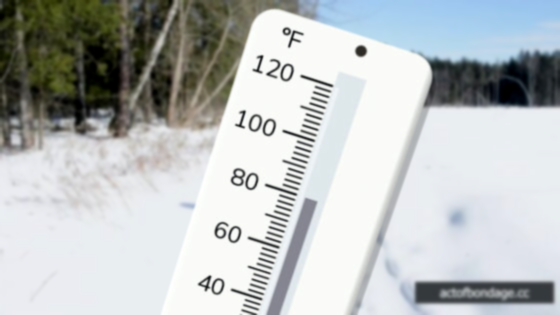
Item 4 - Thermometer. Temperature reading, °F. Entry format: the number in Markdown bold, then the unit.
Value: **80** °F
